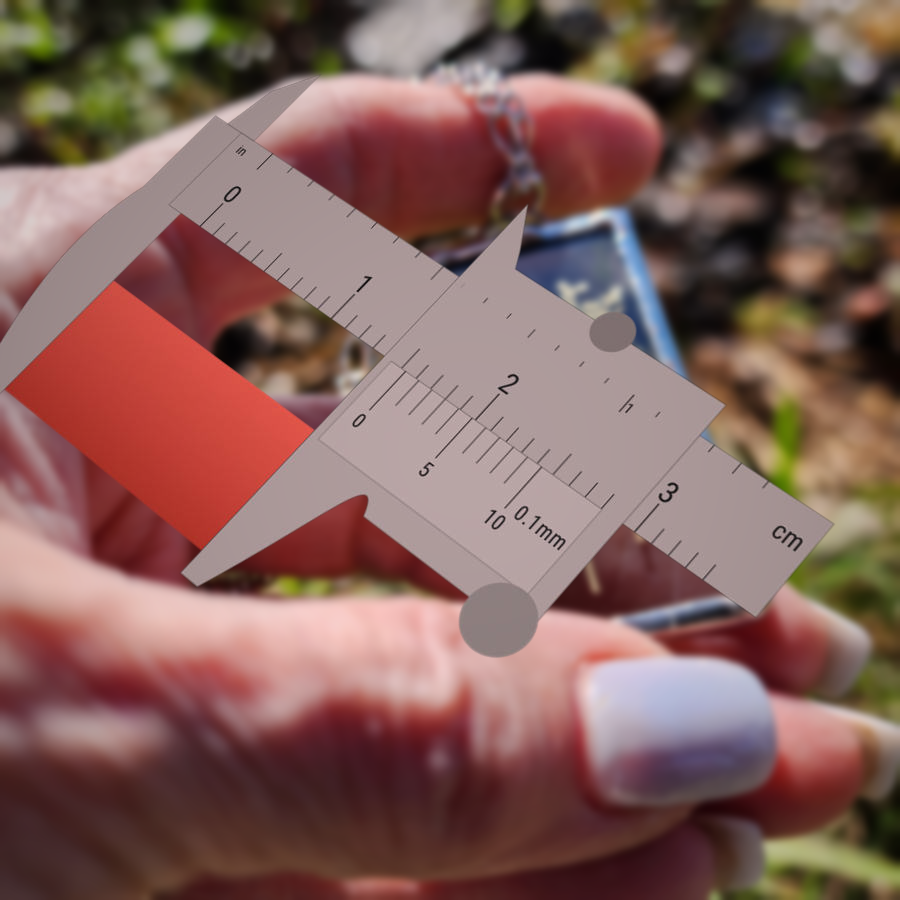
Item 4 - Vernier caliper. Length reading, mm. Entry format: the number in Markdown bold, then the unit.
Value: **15.3** mm
